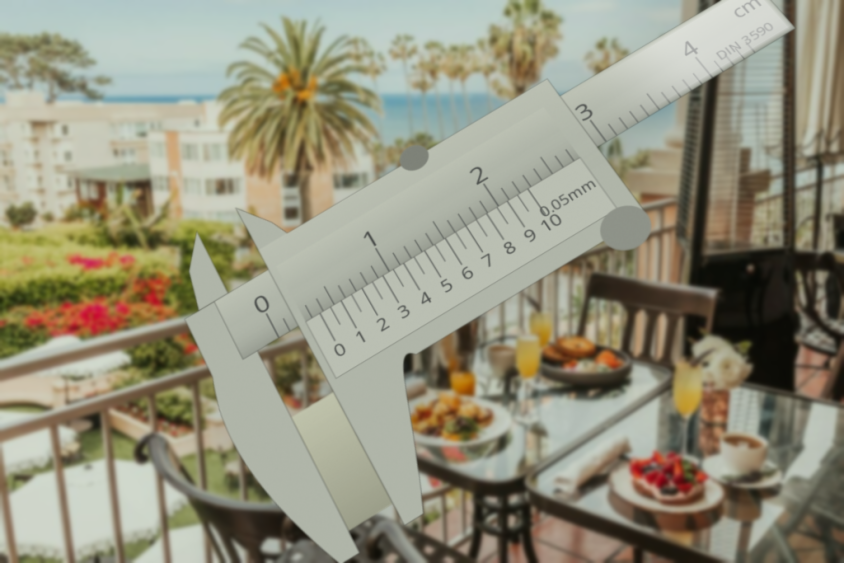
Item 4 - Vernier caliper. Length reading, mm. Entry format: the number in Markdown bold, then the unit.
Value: **3.7** mm
